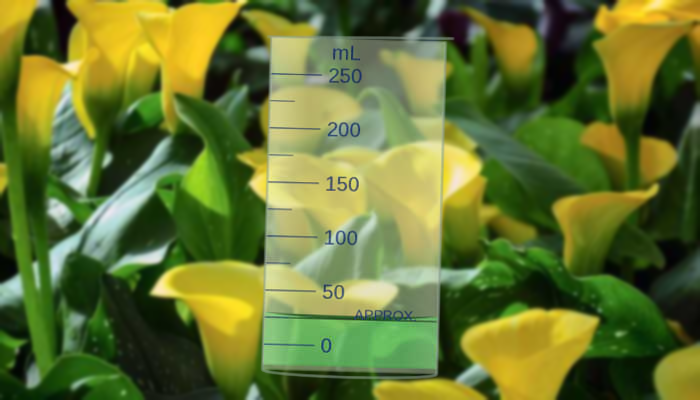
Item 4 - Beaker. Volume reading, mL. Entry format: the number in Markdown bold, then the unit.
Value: **25** mL
